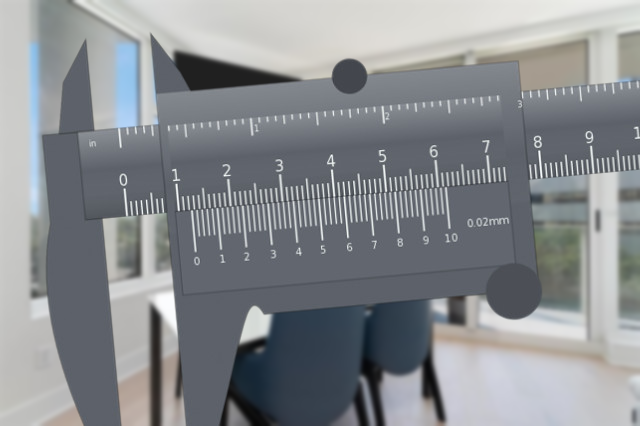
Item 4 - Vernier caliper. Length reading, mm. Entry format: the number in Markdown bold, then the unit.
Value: **12.5** mm
